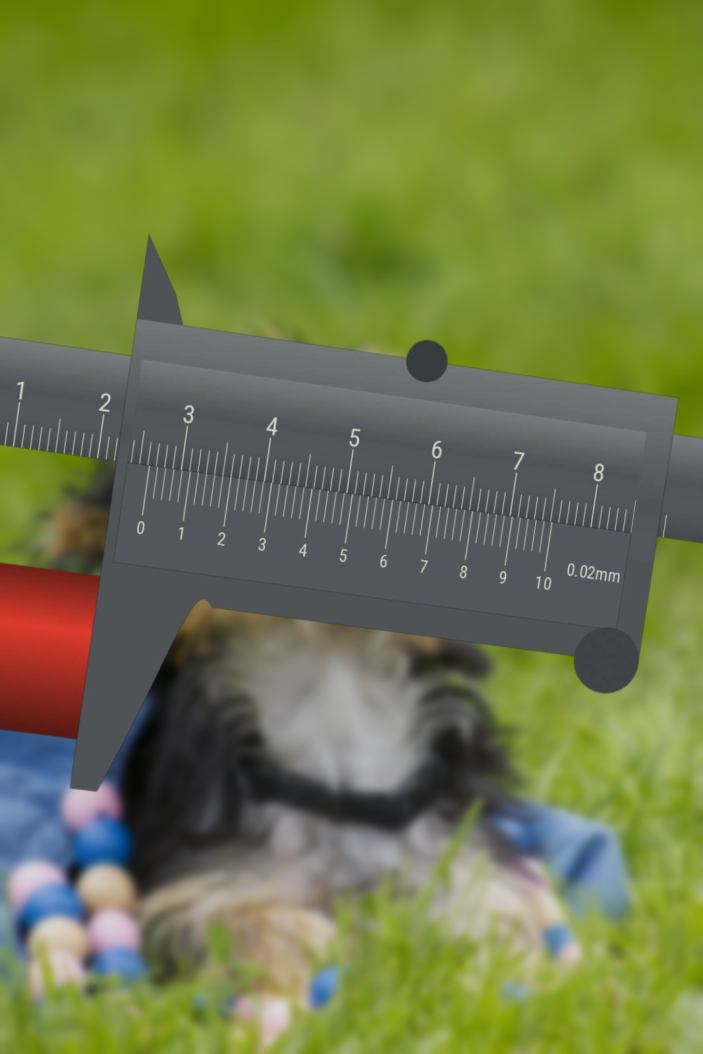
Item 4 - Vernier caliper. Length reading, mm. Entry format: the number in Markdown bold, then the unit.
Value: **26.2** mm
